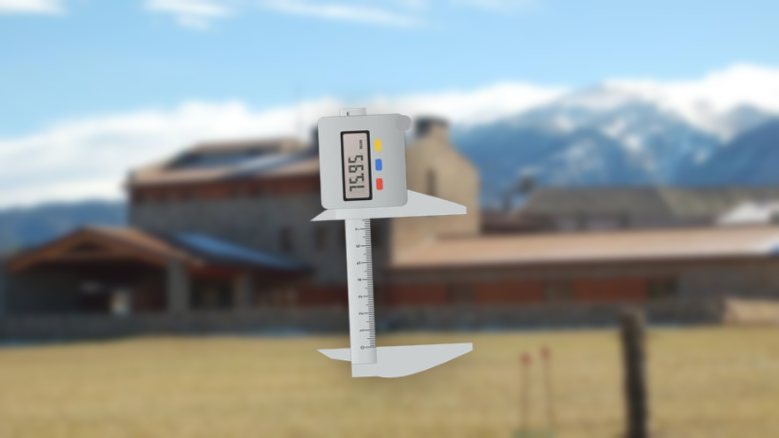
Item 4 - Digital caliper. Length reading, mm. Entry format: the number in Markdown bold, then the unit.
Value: **75.95** mm
